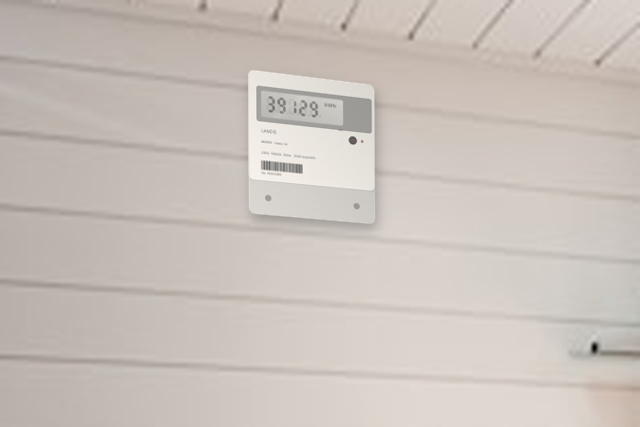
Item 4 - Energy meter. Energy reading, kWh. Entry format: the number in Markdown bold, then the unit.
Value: **39129** kWh
